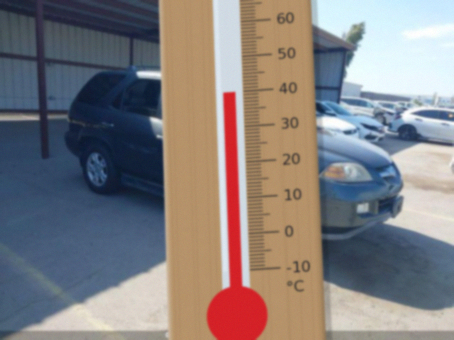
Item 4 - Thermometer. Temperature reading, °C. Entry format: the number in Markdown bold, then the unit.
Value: **40** °C
